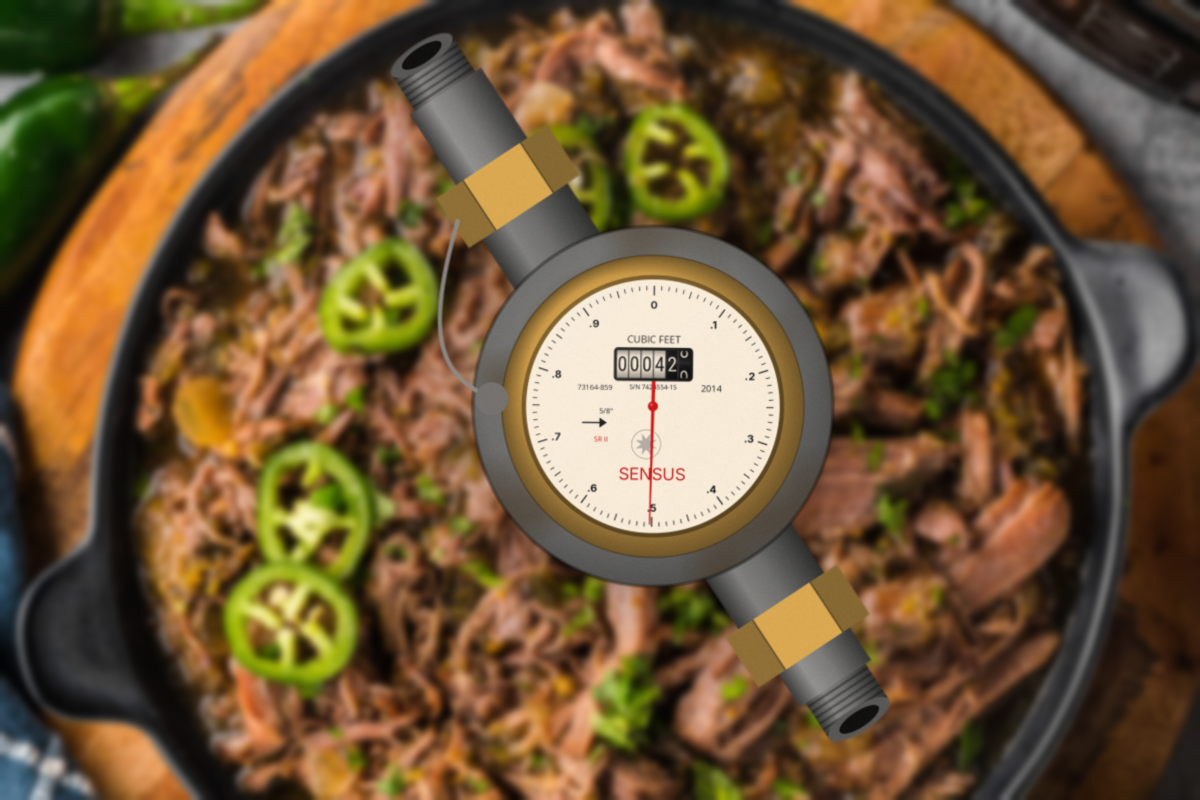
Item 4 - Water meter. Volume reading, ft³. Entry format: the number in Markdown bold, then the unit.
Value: **428.50** ft³
